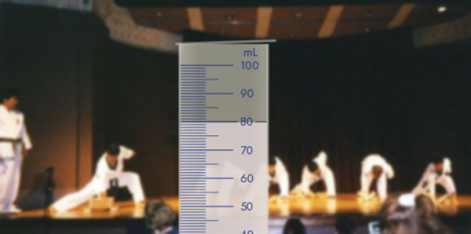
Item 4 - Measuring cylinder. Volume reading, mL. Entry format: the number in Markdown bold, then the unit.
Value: **80** mL
